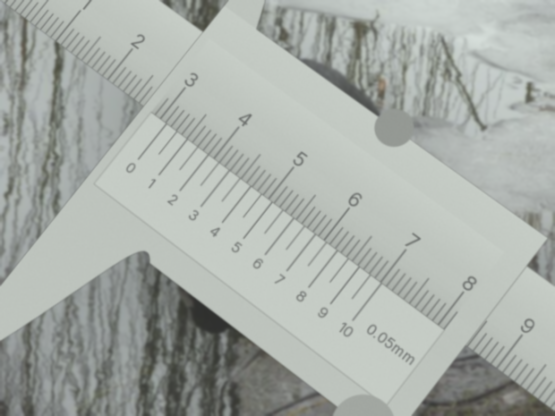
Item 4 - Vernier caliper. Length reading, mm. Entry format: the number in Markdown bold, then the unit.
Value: **31.2** mm
